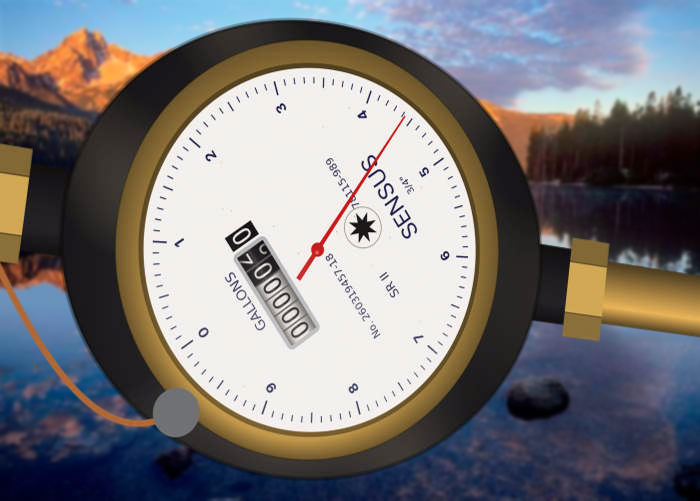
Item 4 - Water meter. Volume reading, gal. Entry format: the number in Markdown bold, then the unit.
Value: **24.4** gal
